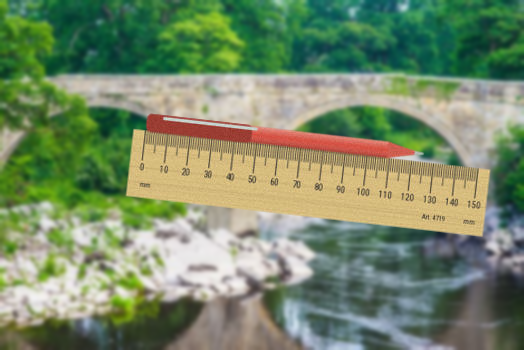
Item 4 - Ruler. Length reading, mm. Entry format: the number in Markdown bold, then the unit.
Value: **125** mm
